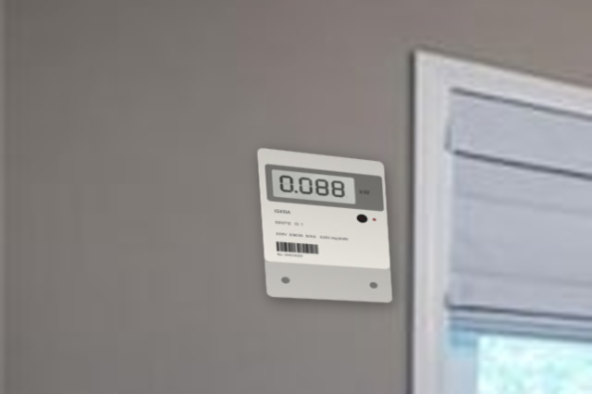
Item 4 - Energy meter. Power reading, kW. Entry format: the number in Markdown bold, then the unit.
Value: **0.088** kW
